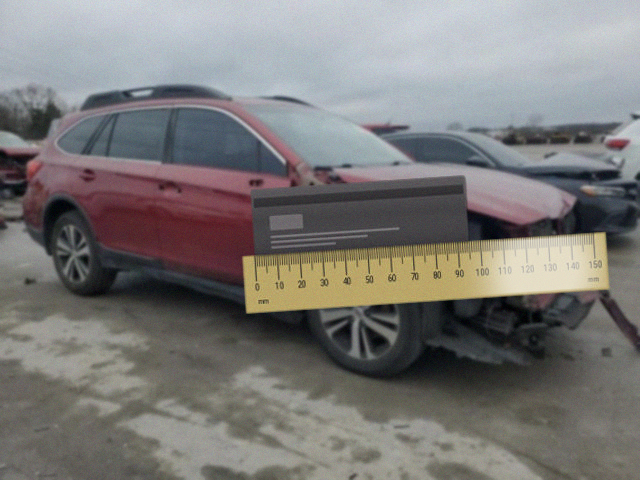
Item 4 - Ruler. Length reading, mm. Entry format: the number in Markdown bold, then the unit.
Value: **95** mm
